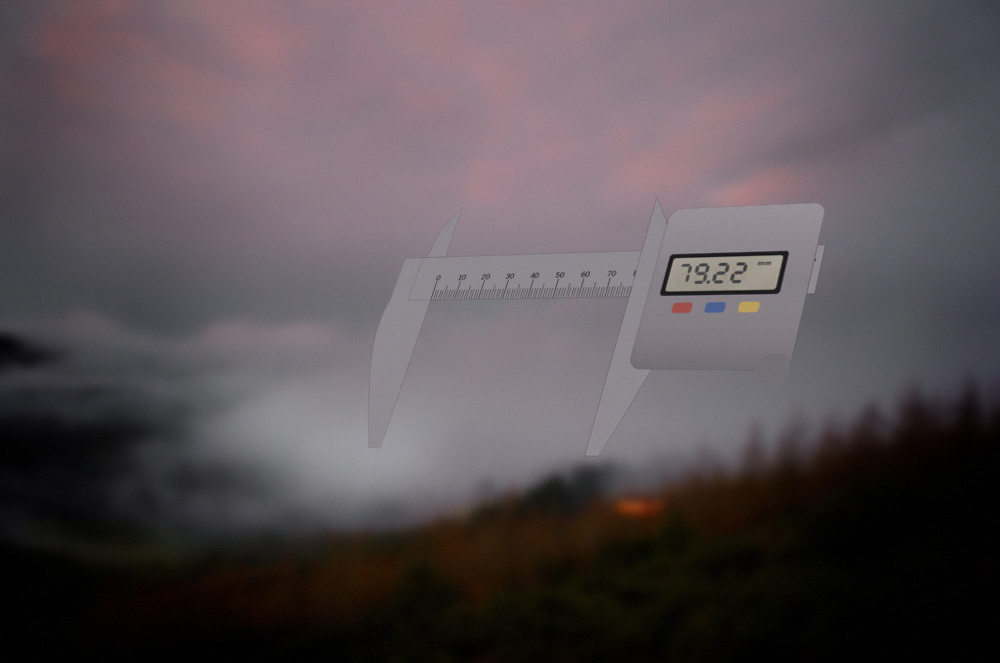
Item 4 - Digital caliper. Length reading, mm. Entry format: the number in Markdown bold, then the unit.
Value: **79.22** mm
